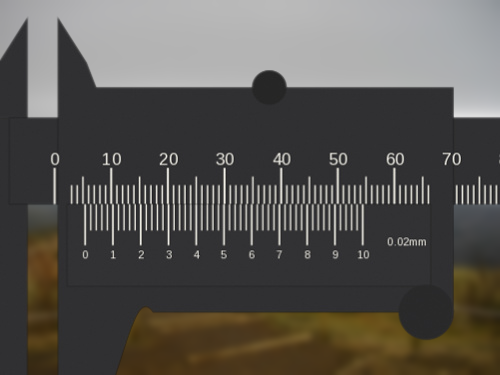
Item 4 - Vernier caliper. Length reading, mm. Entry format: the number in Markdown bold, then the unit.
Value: **5.4** mm
